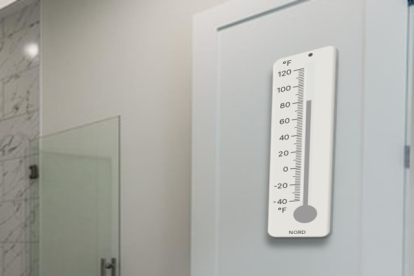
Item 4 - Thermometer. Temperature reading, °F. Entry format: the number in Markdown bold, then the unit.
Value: **80** °F
